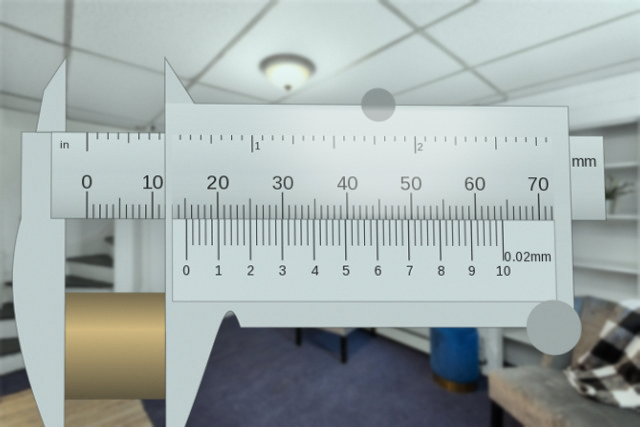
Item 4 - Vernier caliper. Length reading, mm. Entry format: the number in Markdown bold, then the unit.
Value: **15.2** mm
